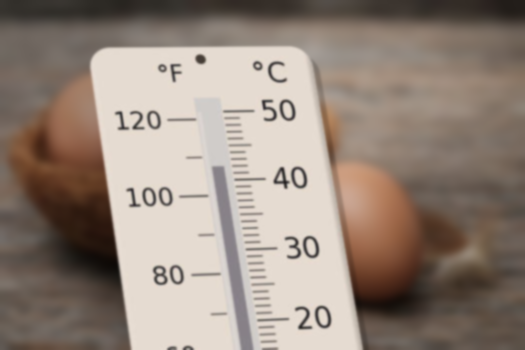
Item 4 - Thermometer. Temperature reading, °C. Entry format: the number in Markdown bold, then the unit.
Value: **42** °C
